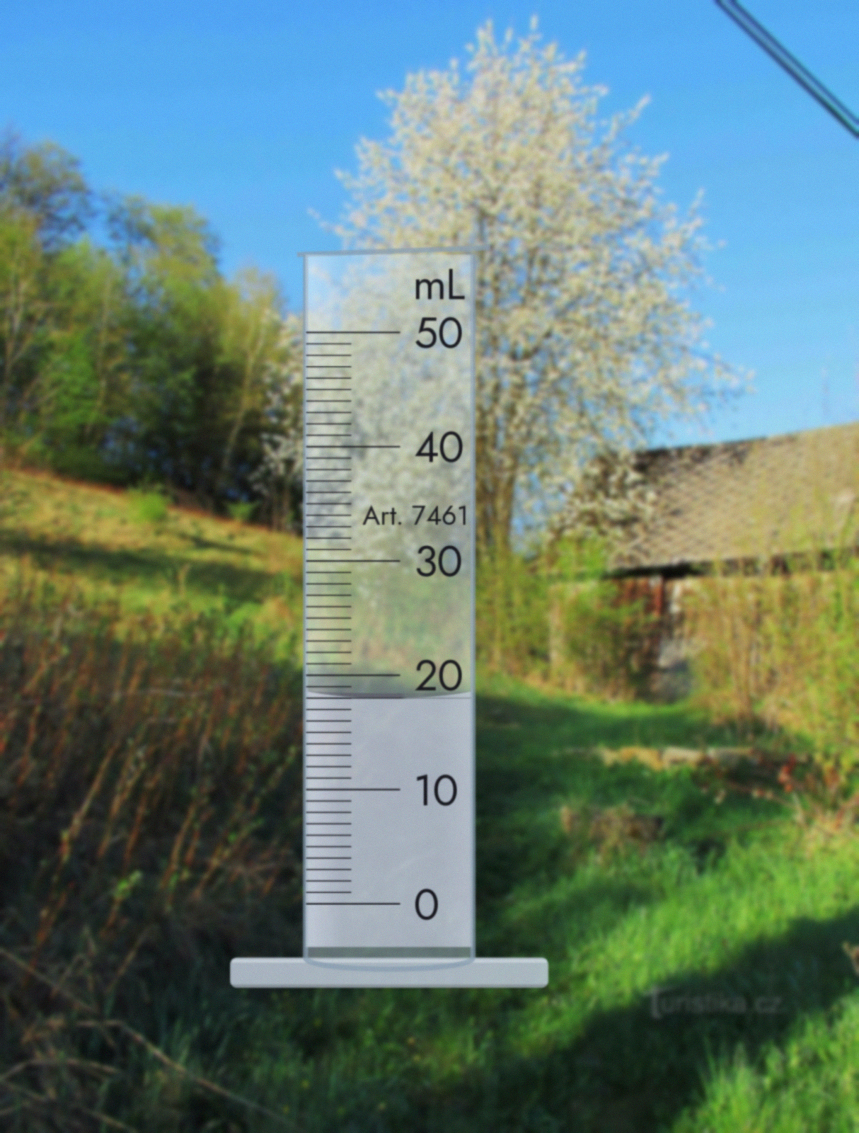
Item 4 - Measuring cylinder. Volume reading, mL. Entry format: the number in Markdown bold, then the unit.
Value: **18** mL
